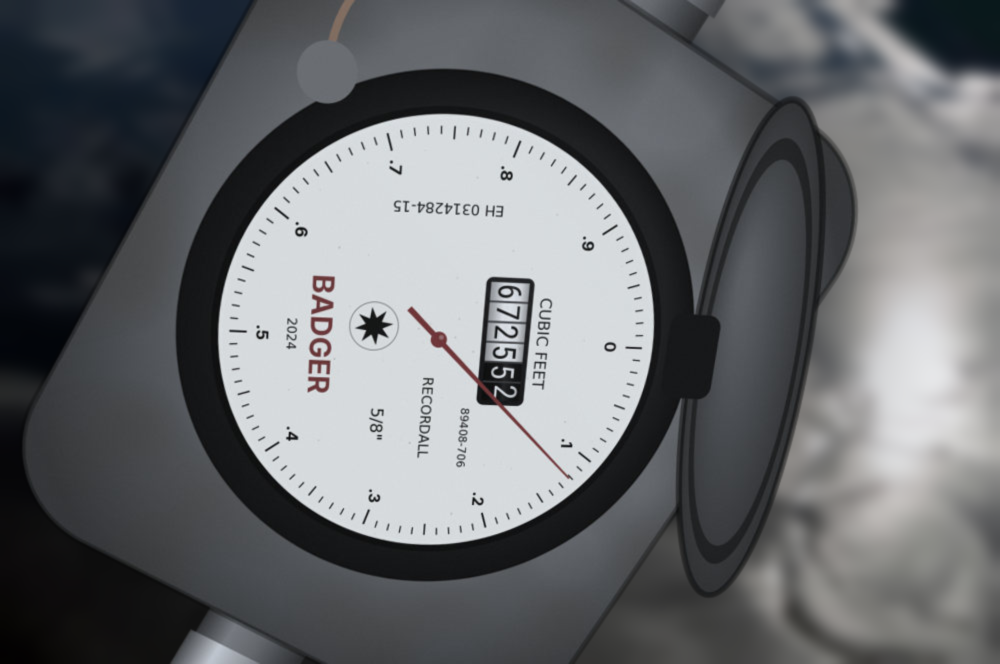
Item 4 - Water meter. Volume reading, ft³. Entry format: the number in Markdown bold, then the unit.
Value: **672552.12** ft³
